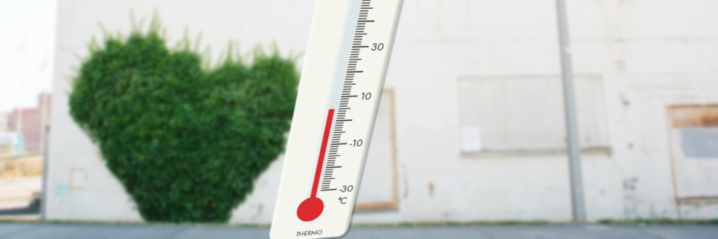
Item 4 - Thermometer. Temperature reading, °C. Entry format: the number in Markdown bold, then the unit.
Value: **5** °C
